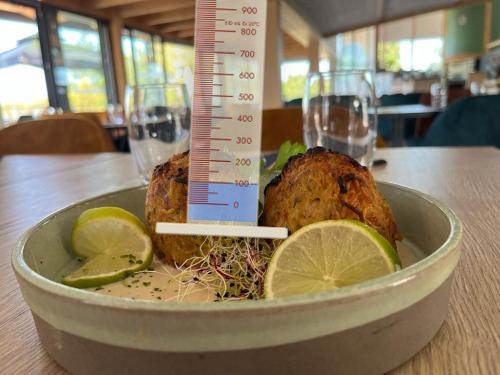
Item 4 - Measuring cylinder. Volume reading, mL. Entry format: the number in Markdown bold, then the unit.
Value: **100** mL
